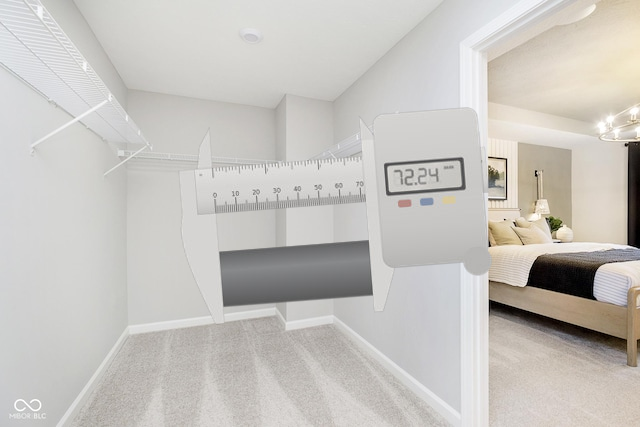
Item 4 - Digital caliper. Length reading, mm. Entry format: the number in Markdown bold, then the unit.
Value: **72.24** mm
